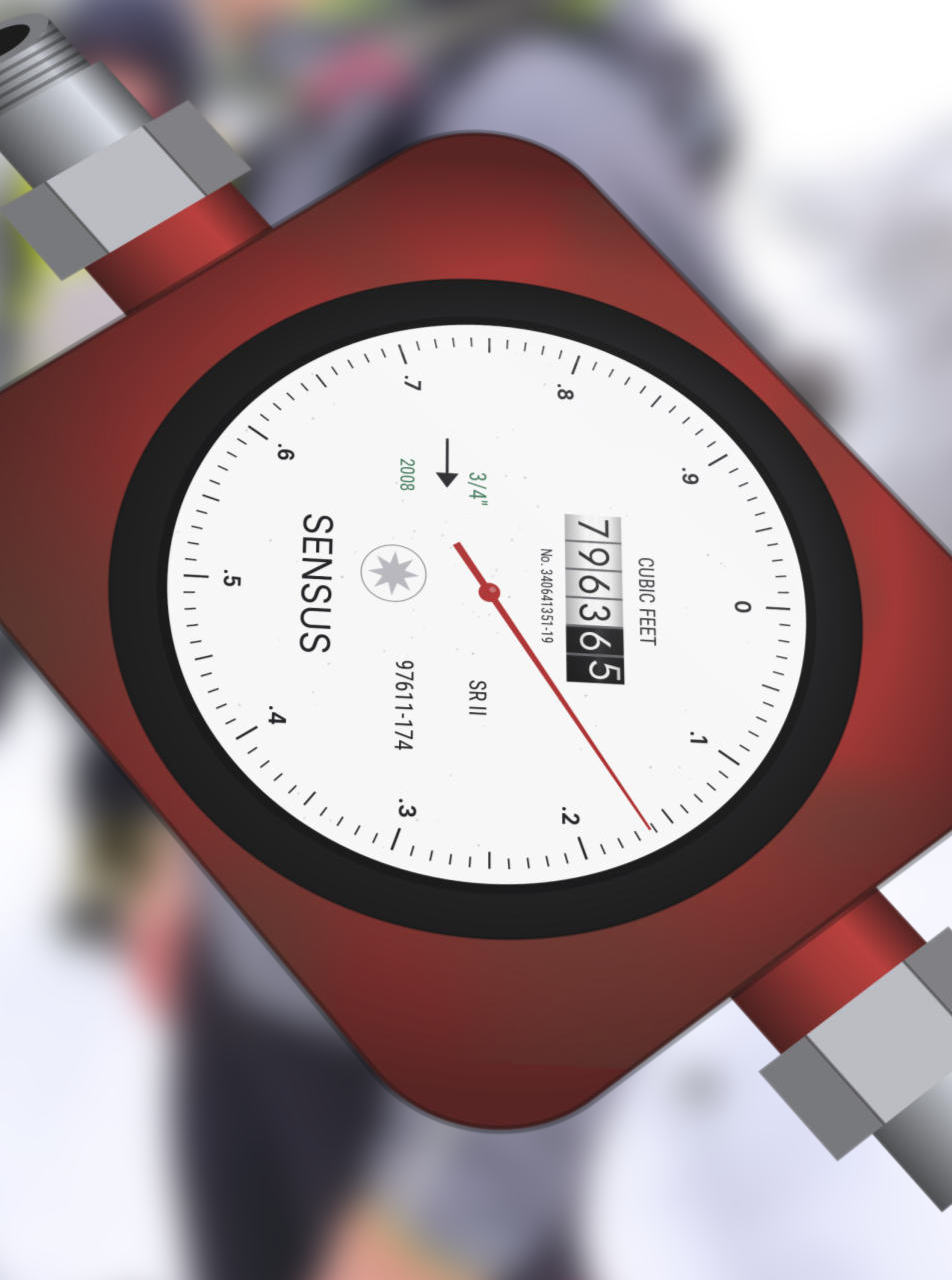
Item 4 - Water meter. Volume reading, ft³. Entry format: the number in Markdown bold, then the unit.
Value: **796365.16** ft³
